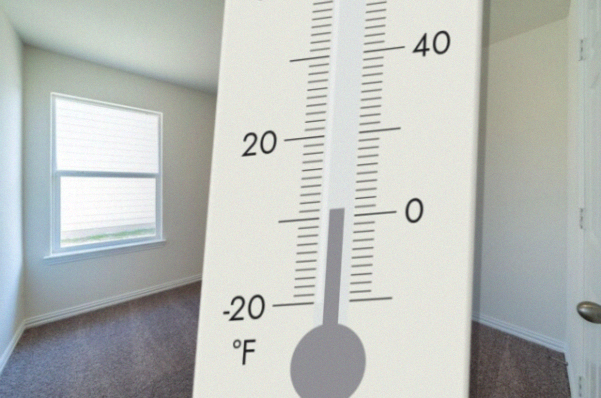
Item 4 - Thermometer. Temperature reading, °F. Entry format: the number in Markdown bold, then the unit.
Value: **2** °F
